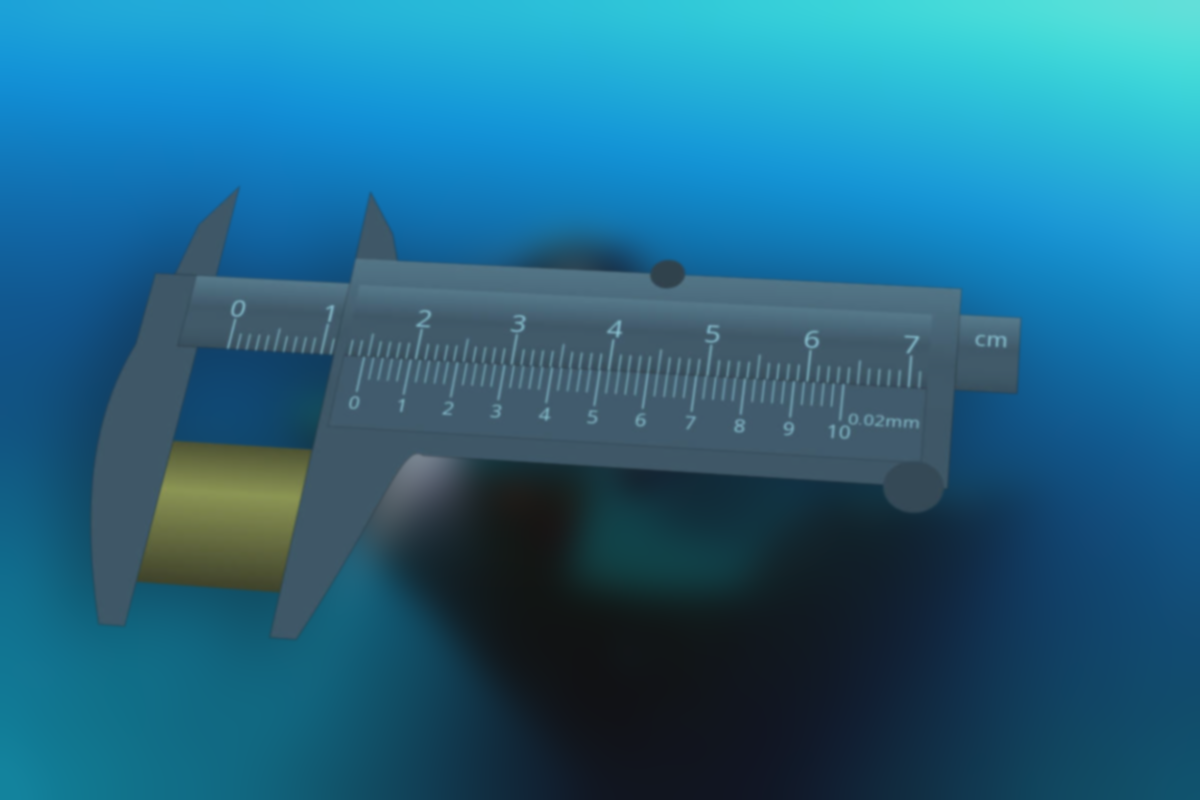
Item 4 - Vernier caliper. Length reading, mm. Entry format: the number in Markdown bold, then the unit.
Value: **14.6** mm
